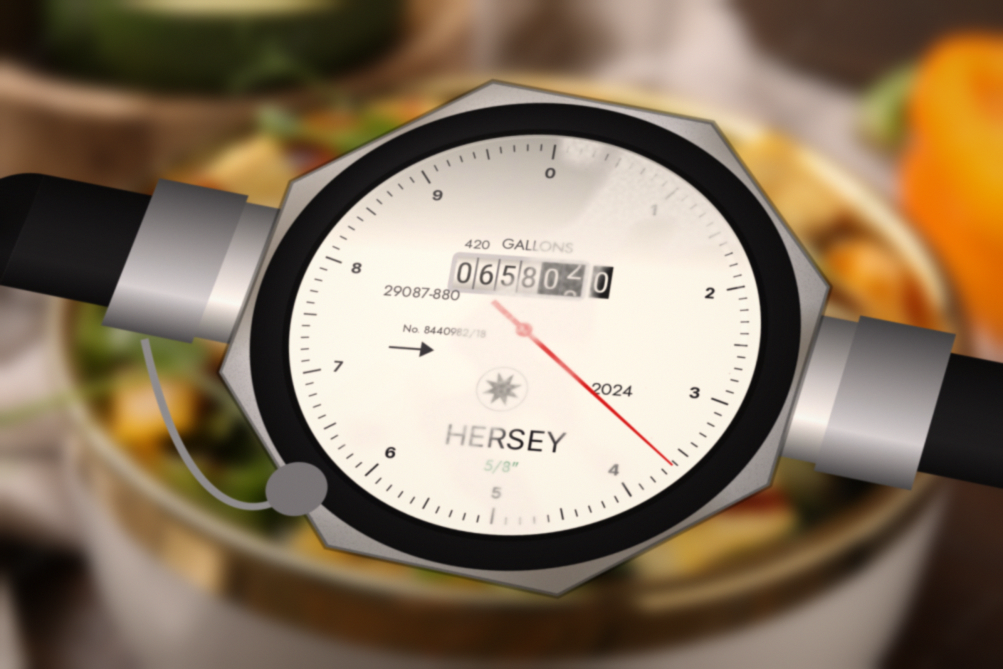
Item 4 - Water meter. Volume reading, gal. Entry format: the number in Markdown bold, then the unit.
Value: **658023.6** gal
